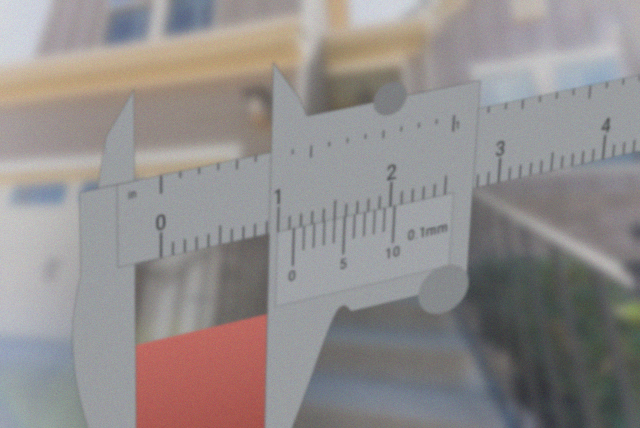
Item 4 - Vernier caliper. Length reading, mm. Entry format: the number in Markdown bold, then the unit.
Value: **11.4** mm
